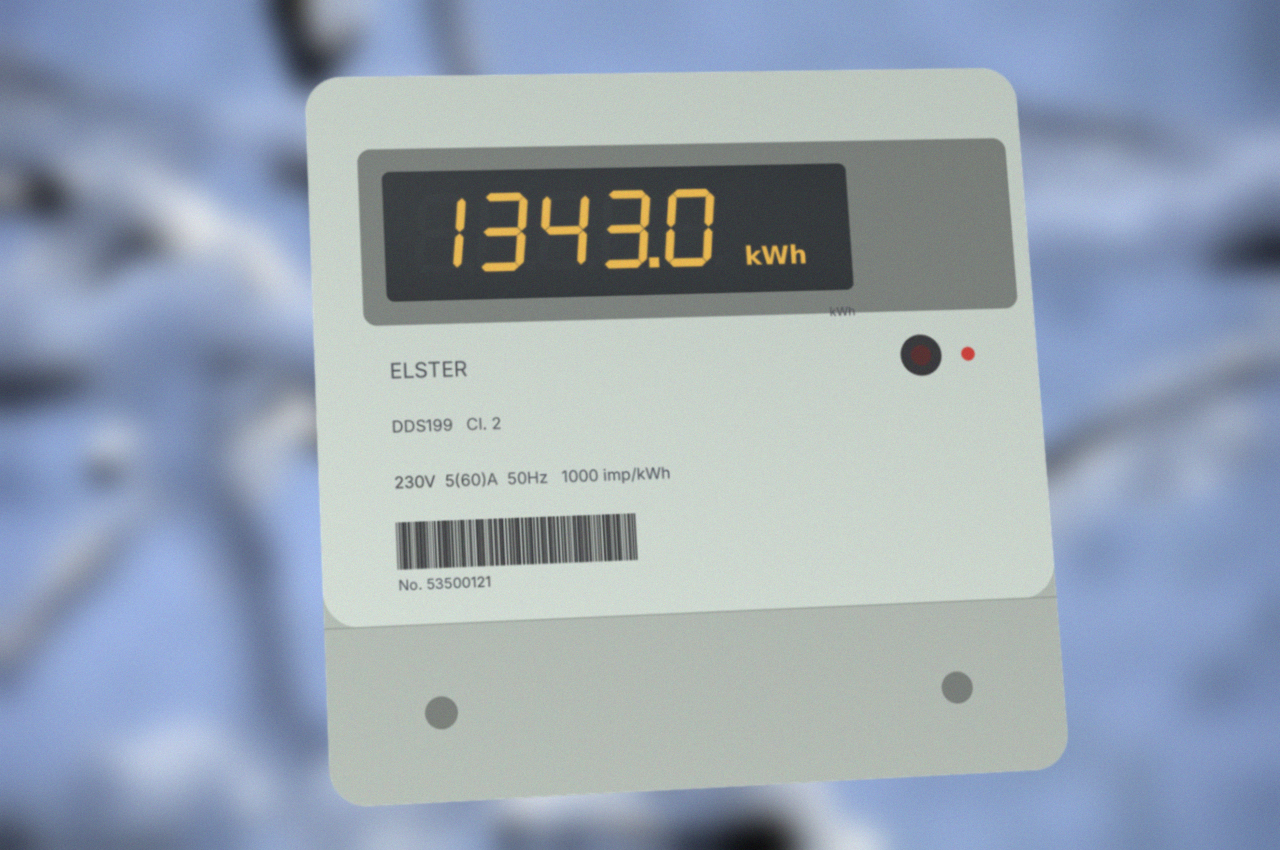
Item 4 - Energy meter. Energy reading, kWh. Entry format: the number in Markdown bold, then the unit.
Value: **1343.0** kWh
